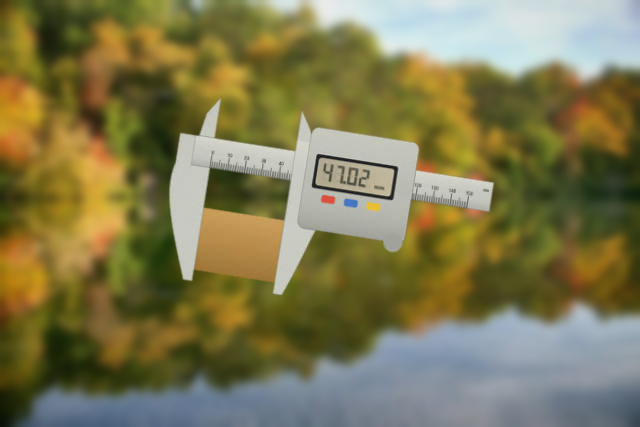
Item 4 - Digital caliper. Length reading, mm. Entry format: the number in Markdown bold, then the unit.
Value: **47.02** mm
